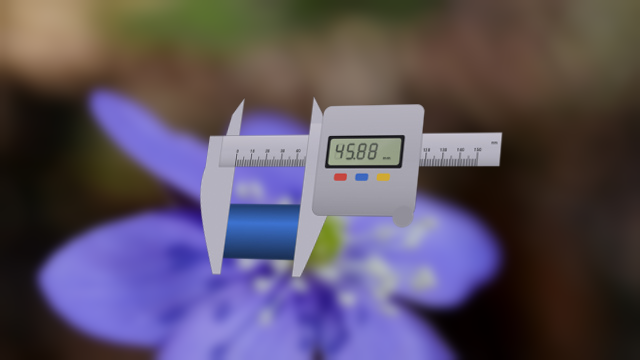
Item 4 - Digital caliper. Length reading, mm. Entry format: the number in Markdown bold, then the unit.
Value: **45.88** mm
